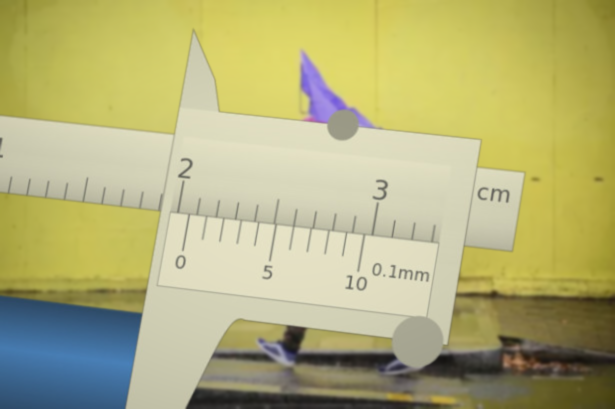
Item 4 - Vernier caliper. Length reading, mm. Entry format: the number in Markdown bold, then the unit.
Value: **20.6** mm
